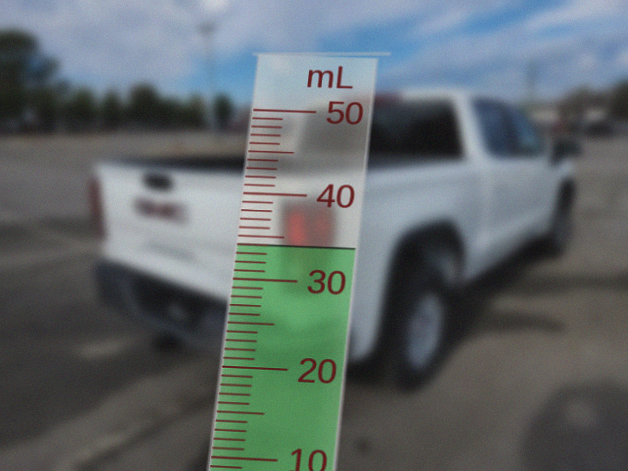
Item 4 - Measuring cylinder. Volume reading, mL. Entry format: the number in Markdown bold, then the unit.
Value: **34** mL
